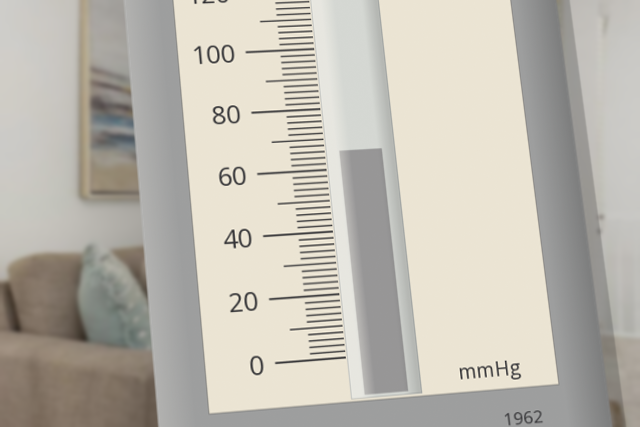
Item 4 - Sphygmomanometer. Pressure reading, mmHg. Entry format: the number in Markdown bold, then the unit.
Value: **66** mmHg
